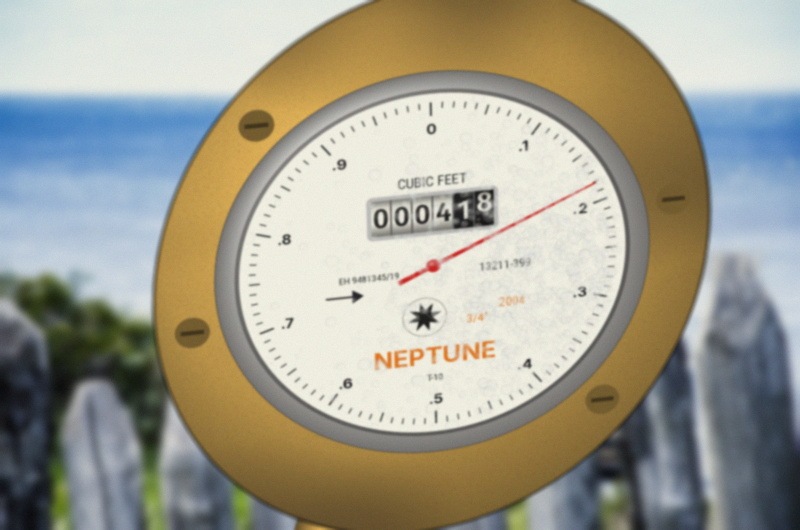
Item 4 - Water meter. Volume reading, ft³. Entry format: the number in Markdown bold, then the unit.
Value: **418.18** ft³
